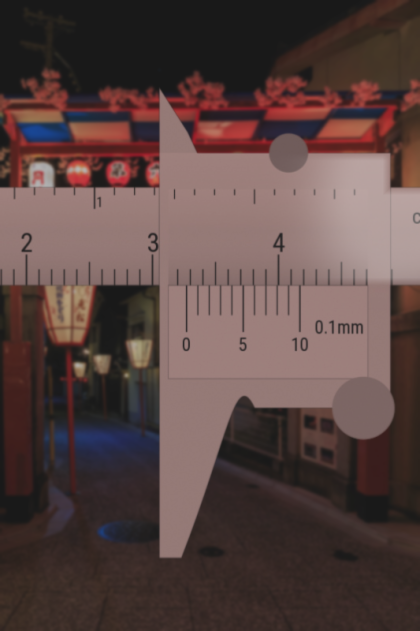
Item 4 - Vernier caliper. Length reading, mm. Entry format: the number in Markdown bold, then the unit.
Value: **32.7** mm
